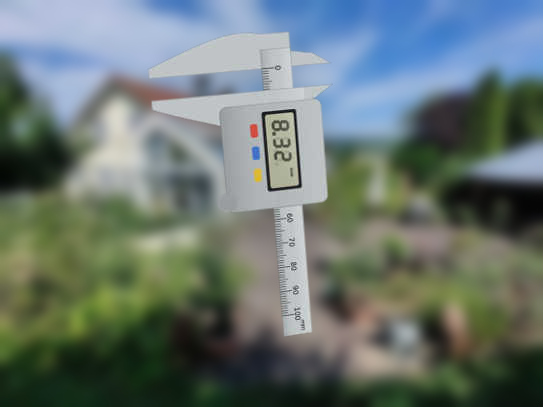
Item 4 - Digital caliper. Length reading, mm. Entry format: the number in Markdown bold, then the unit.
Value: **8.32** mm
